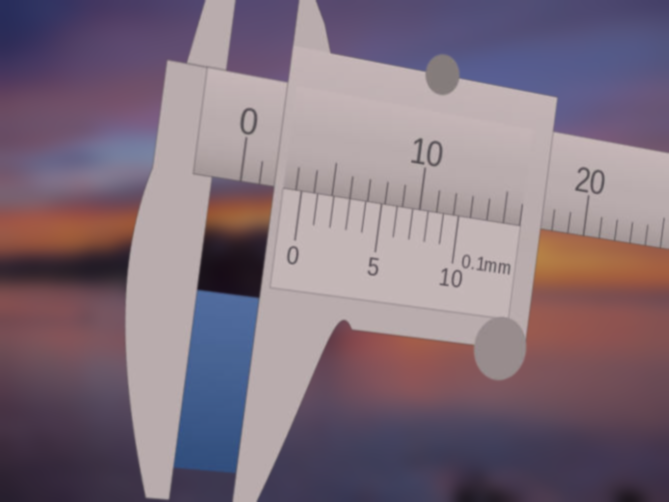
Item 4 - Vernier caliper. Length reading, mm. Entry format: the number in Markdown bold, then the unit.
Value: **3.3** mm
